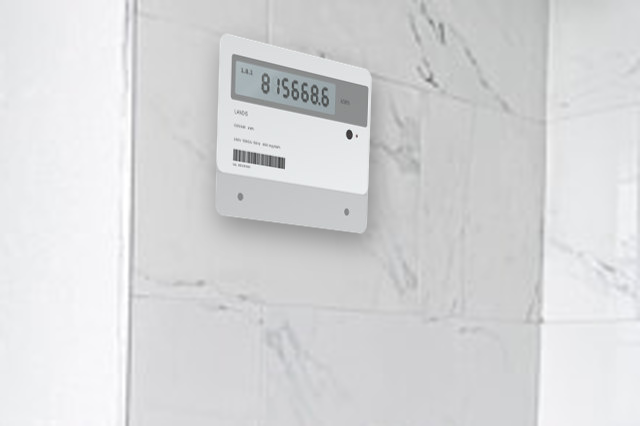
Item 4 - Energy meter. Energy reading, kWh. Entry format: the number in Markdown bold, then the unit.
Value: **815668.6** kWh
